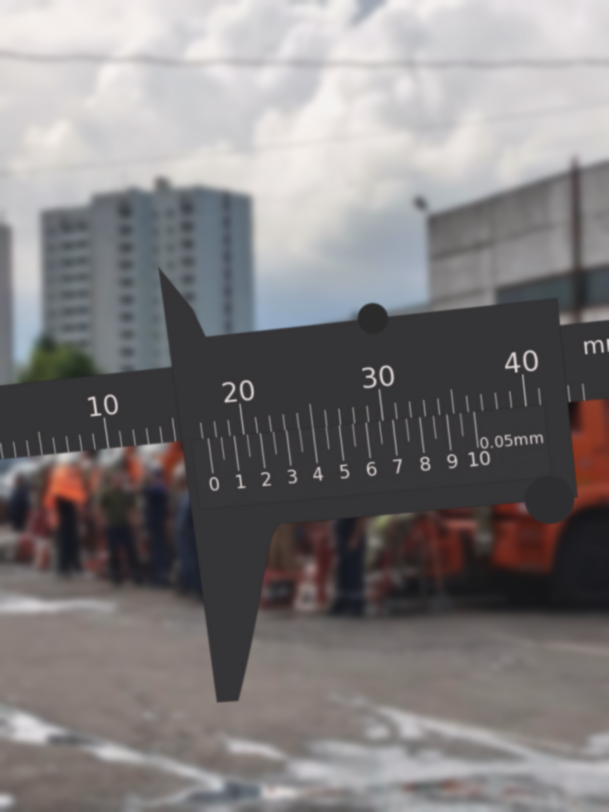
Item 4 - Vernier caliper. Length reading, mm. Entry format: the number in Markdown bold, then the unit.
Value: **17.4** mm
